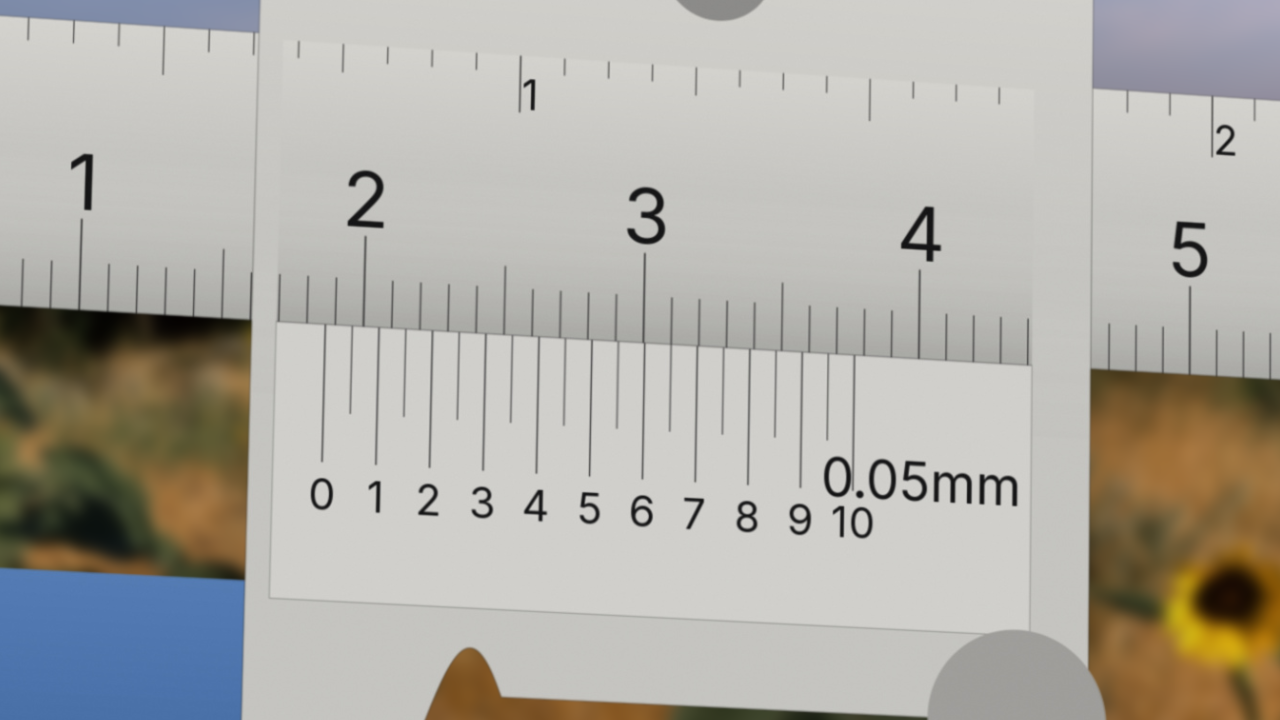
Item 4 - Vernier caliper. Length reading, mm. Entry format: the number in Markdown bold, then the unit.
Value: **18.65** mm
